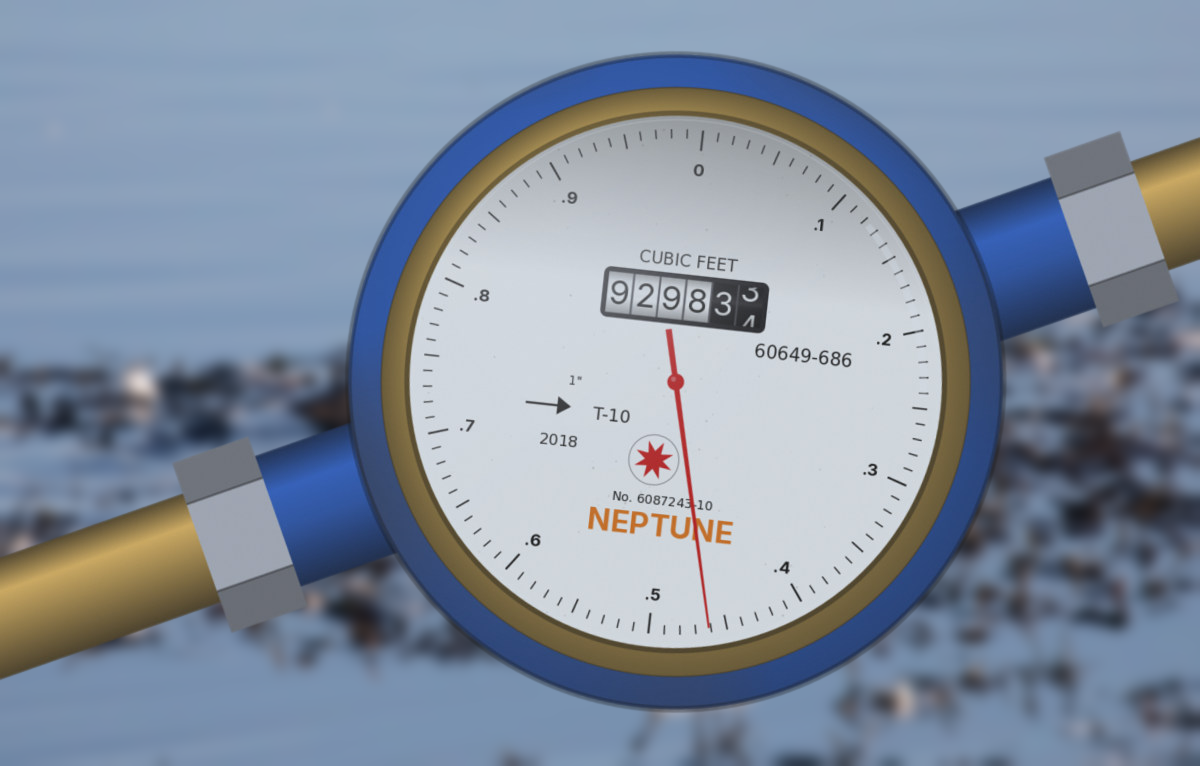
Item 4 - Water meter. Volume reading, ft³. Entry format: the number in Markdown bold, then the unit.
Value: **929833.46** ft³
